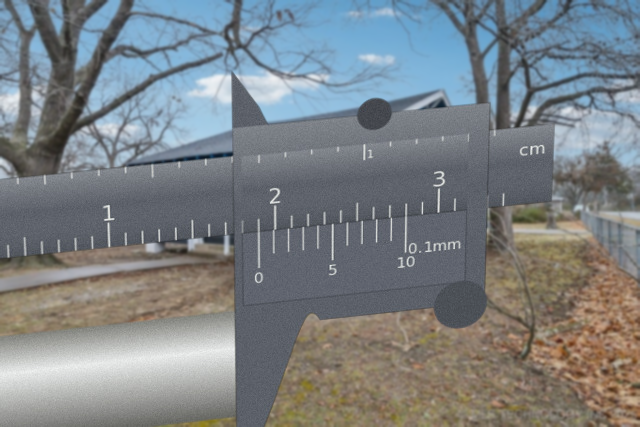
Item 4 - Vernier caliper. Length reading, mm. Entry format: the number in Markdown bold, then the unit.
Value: **19.0** mm
